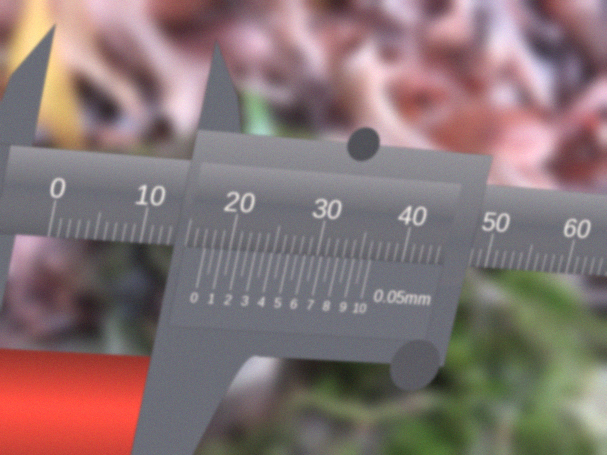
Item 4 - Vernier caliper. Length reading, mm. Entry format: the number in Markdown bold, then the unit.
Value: **17.2** mm
